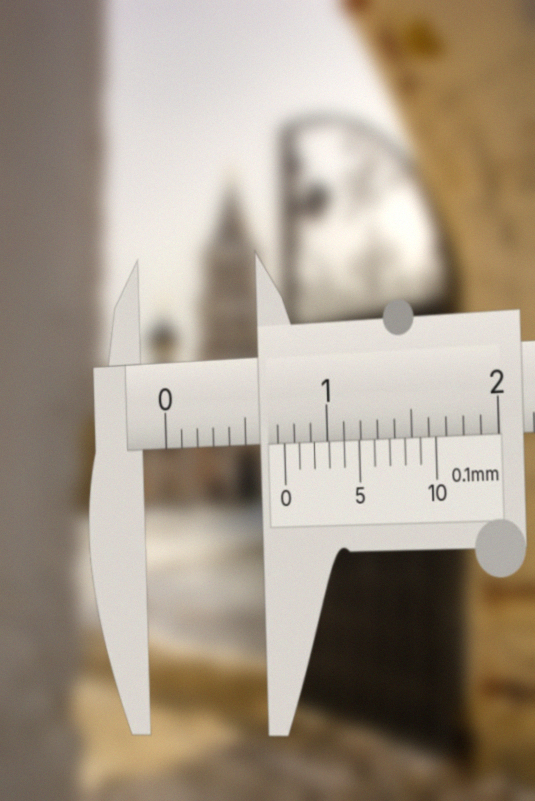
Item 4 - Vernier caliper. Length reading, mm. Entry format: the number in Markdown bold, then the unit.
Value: **7.4** mm
